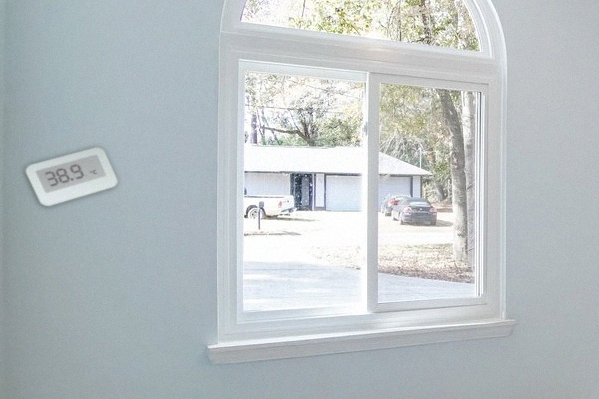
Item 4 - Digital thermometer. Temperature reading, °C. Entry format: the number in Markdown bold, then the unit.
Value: **38.9** °C
